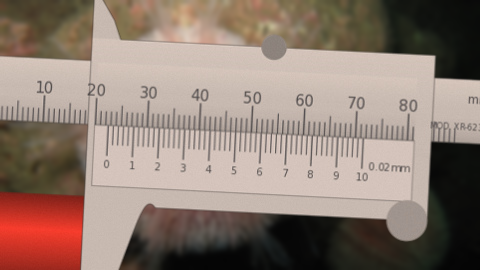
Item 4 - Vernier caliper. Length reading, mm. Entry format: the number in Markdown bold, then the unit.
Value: **22.5** mm
